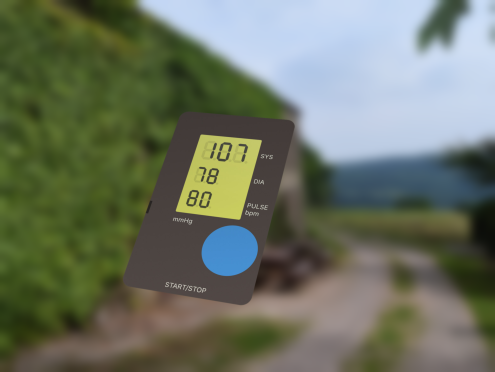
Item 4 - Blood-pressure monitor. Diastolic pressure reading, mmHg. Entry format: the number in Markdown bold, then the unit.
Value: **78** mmHg
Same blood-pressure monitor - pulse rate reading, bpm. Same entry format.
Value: **80** bpm
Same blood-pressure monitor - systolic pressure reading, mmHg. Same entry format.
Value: **107** mmHg
